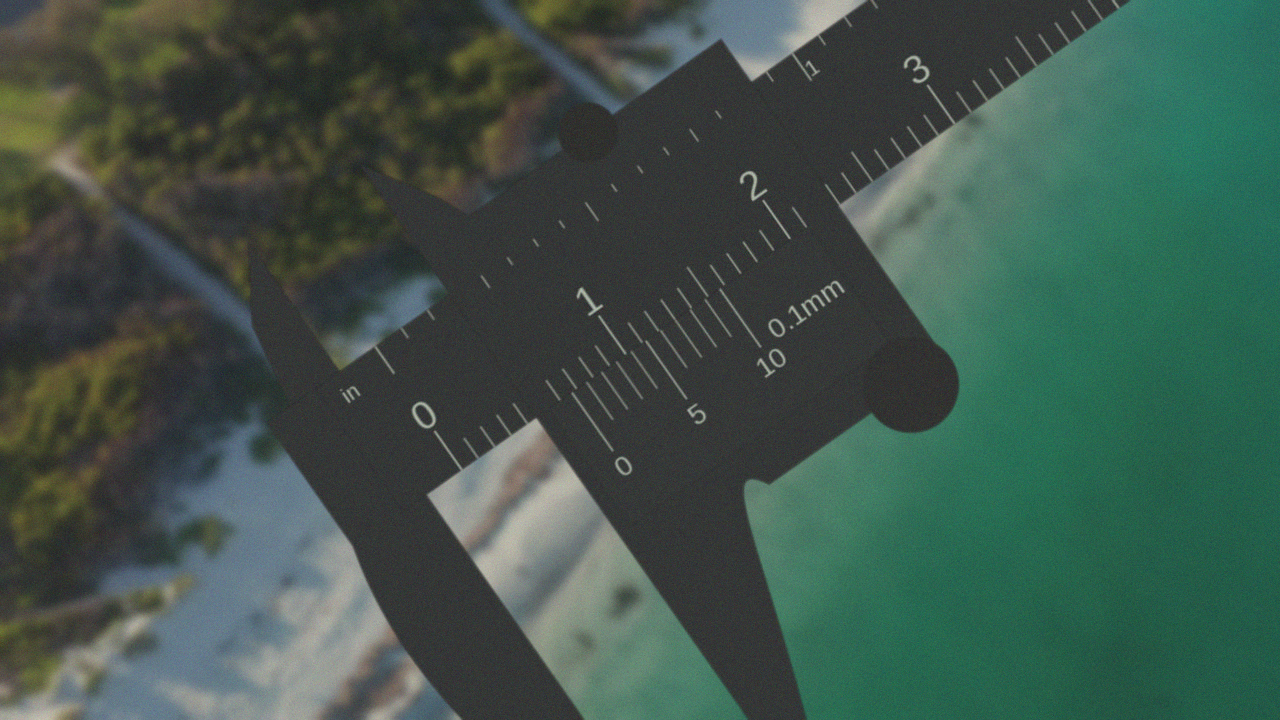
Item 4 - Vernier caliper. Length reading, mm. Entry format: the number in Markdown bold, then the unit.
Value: **6.7** mm
